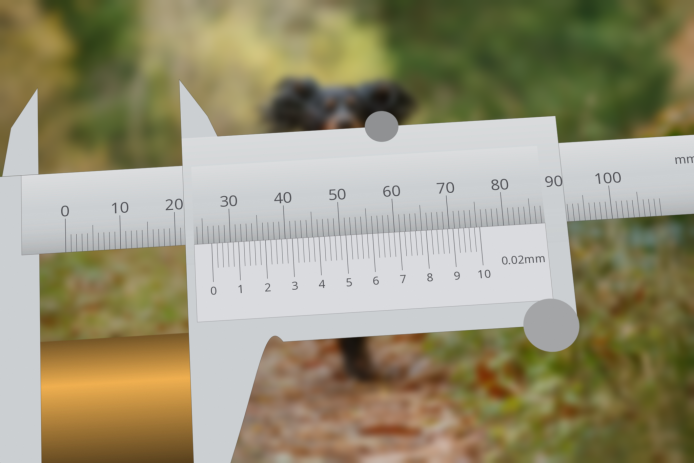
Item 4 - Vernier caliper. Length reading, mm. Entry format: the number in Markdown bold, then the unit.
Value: **26.6** mm
